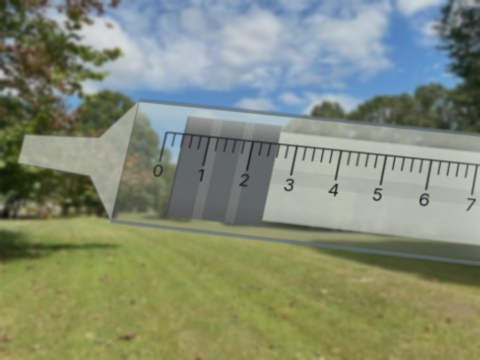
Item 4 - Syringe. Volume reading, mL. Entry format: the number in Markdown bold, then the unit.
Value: **0.4** mL
